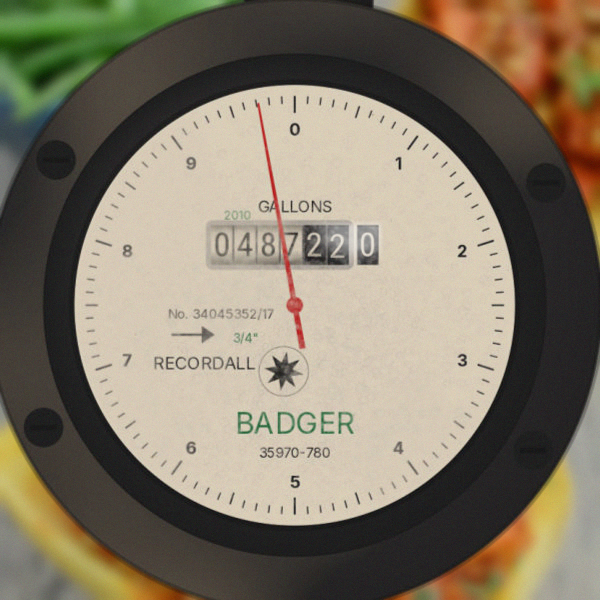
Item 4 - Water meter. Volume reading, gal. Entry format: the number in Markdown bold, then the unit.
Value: **487219.7** gal
